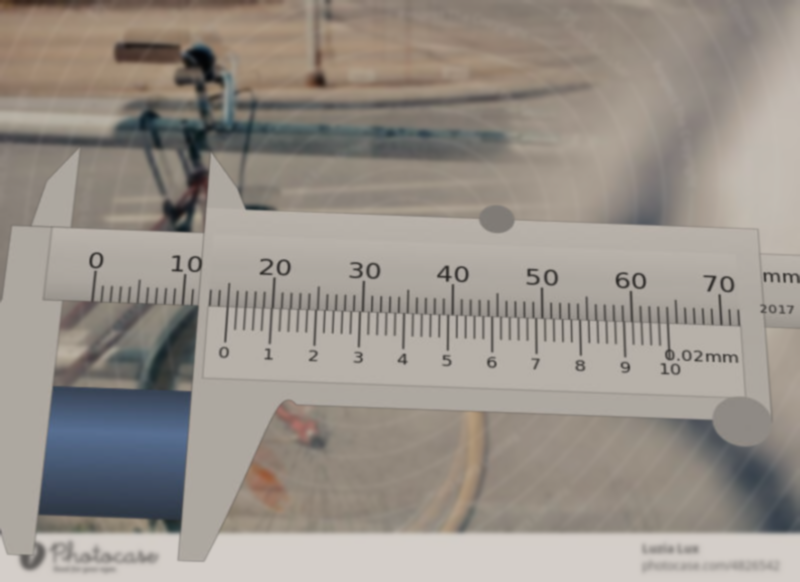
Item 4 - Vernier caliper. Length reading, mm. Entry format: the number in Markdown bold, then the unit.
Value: **15.0** mm
